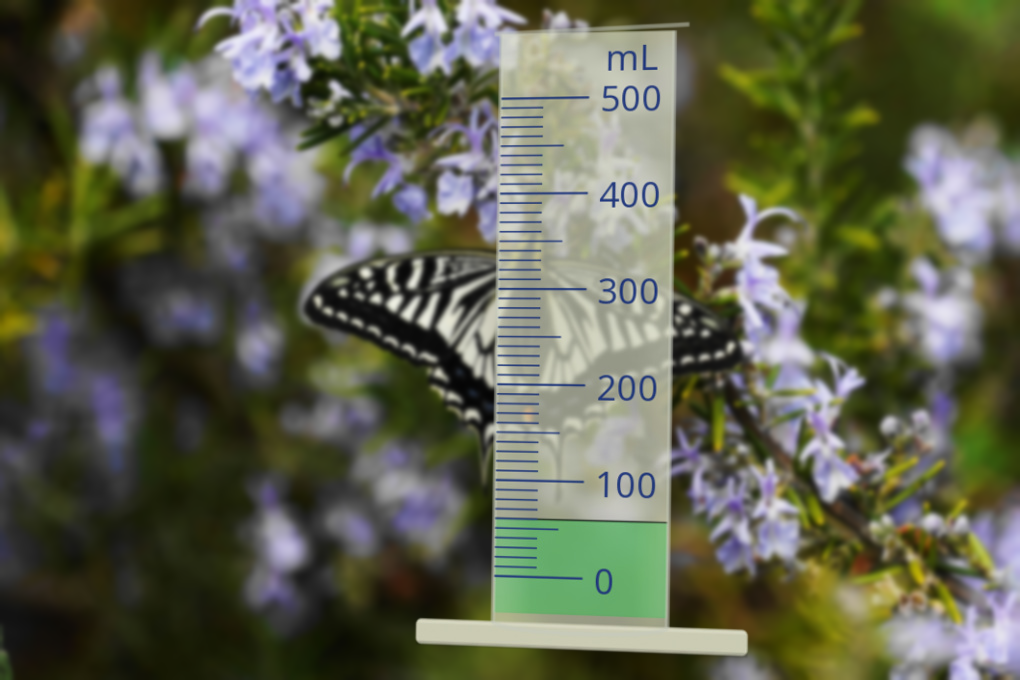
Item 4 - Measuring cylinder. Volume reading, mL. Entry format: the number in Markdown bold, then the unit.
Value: **60** mL
